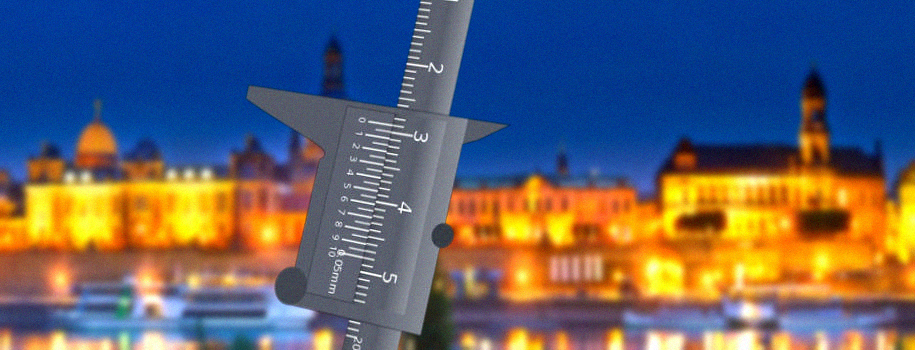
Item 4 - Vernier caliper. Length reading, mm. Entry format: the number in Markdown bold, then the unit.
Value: **29.0** mm
